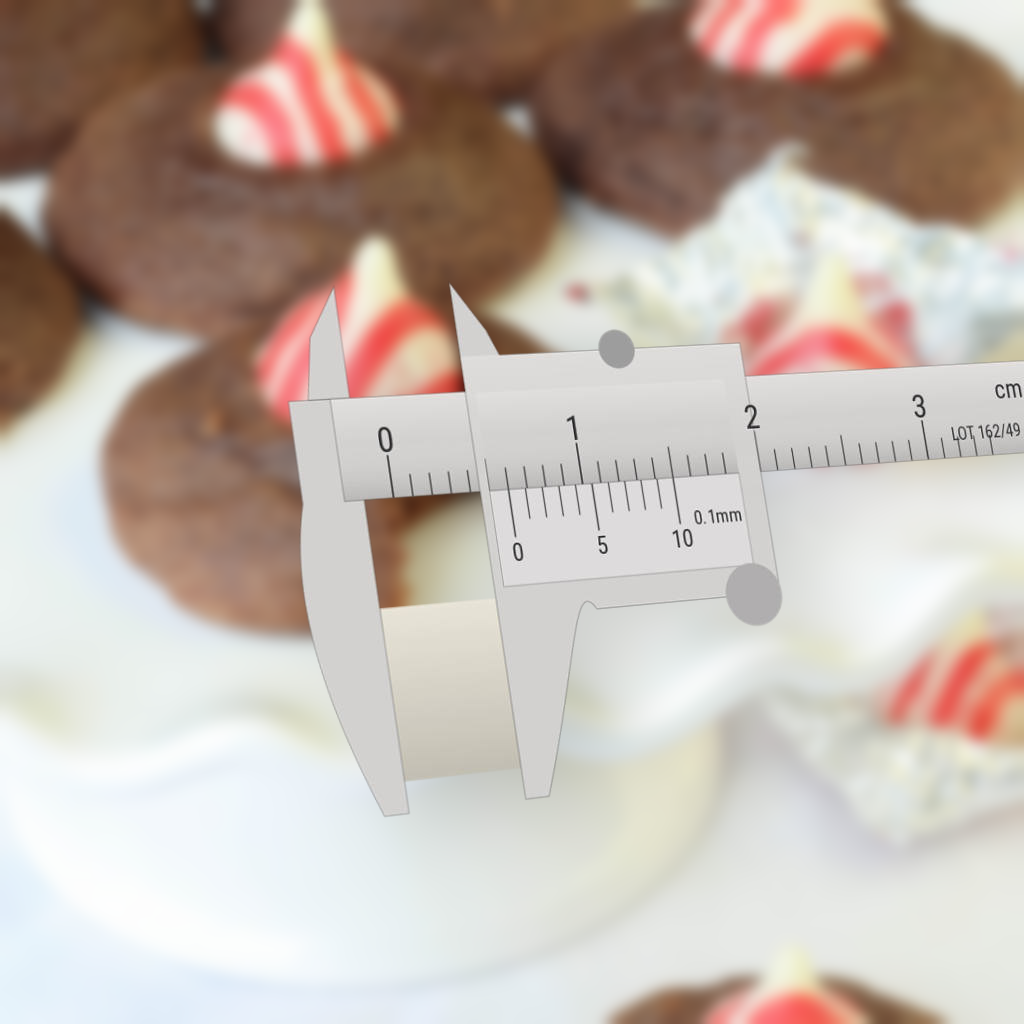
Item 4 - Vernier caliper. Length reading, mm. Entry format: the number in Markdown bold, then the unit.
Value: **6.0** mm
